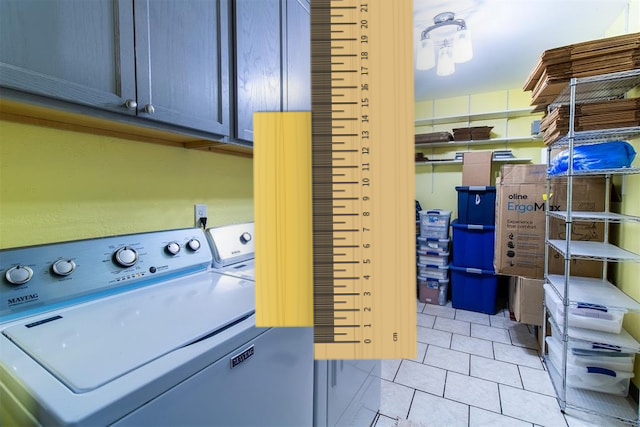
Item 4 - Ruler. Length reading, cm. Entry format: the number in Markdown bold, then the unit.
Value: **13.5** cm
